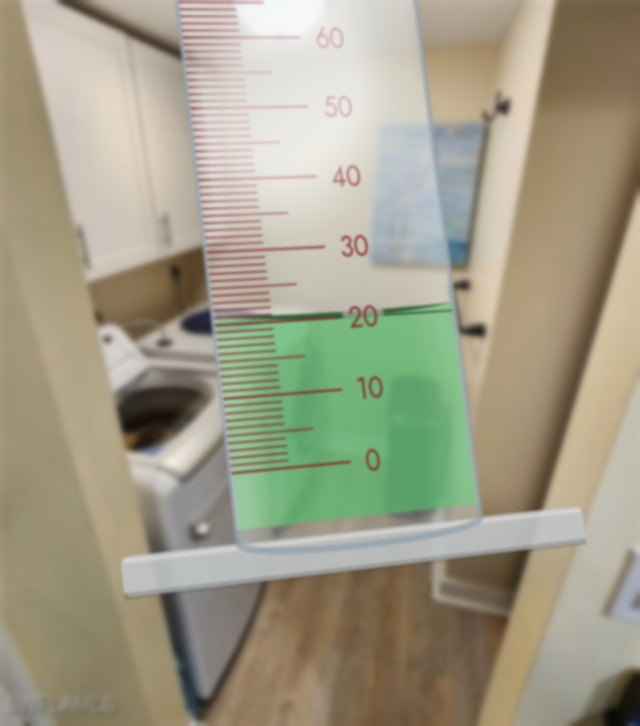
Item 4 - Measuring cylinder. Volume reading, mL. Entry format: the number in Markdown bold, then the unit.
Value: **20** mL
